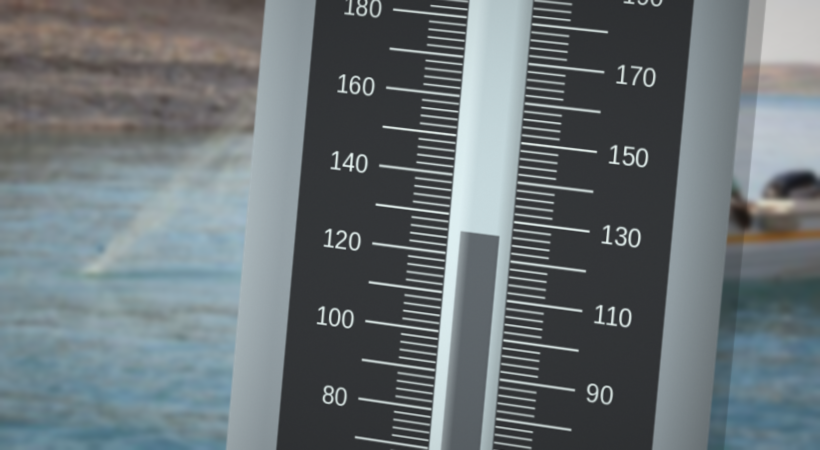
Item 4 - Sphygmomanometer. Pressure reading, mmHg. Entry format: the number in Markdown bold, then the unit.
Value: **126** mmHg
